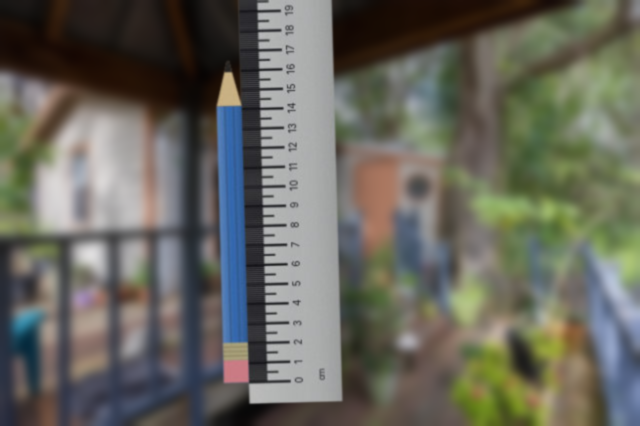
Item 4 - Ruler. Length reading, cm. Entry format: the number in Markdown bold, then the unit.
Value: **16.5** cm
